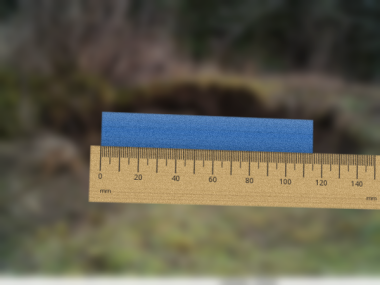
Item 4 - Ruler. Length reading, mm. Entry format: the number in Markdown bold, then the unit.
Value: **115** mm
